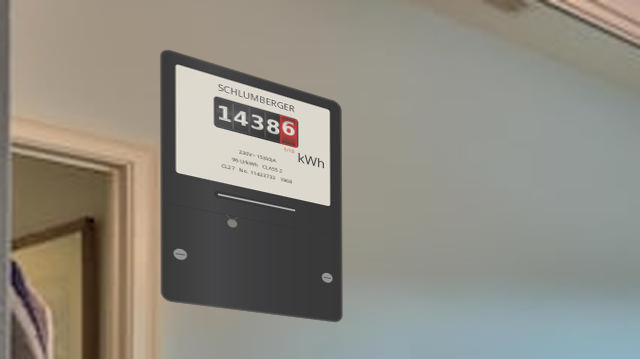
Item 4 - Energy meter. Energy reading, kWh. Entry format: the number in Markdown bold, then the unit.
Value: **1438.6** kWh
